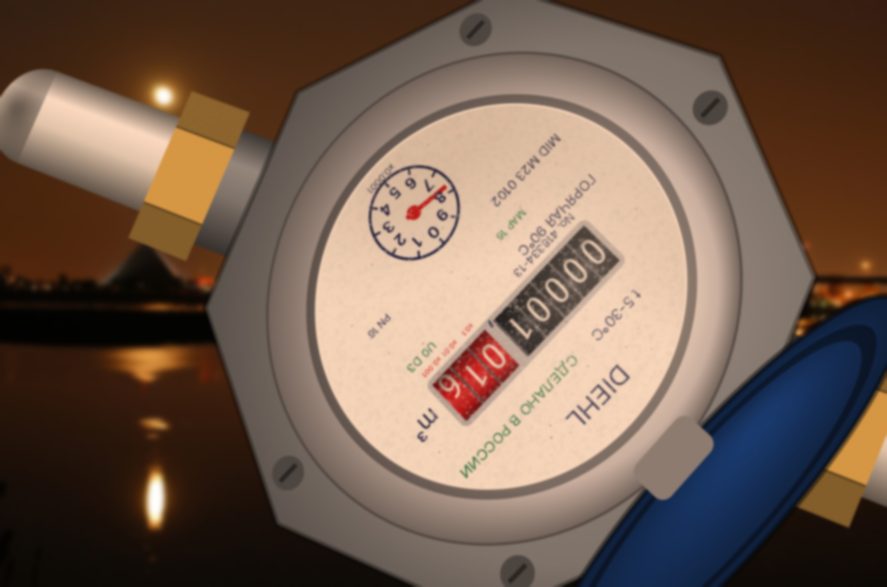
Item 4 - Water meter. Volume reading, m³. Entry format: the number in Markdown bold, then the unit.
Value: **1.0157** m³
